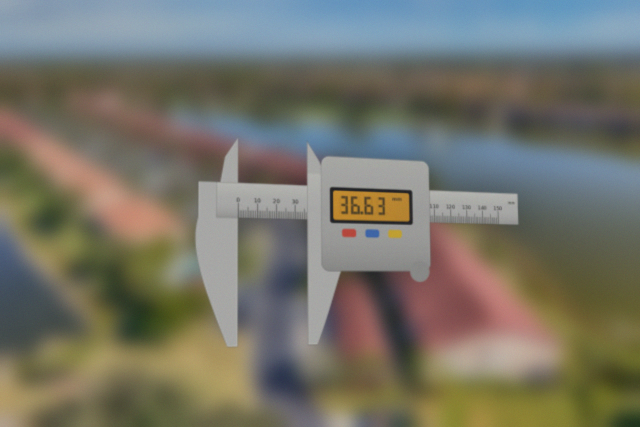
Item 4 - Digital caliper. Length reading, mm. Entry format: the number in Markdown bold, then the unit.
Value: **36.63** mm
